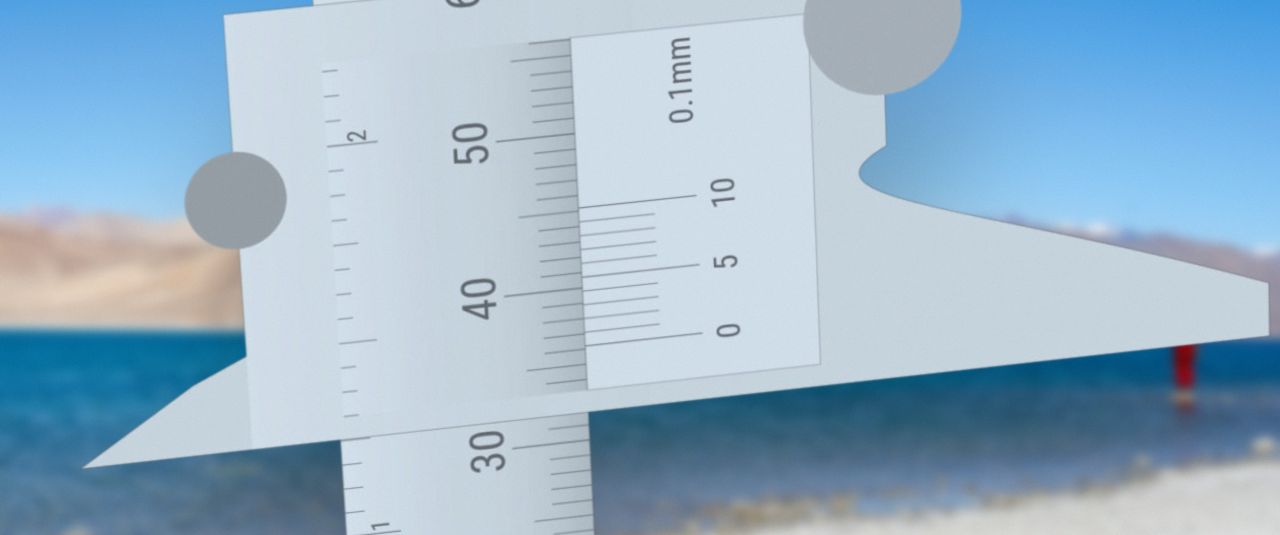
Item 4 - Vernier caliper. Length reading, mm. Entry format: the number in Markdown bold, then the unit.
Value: **36.2** mm
